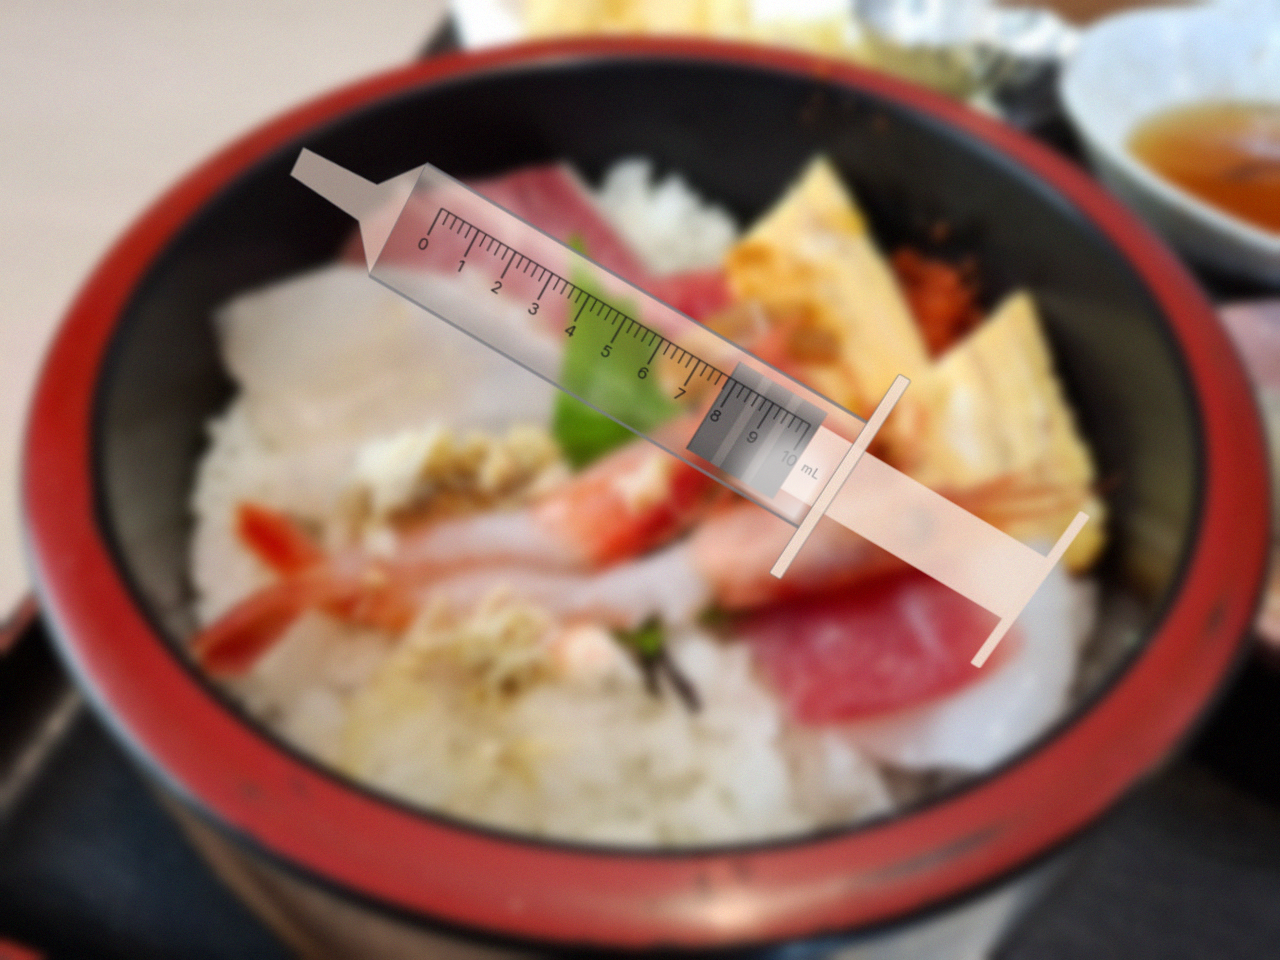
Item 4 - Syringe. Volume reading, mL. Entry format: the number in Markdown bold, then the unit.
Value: **7.8** mL
